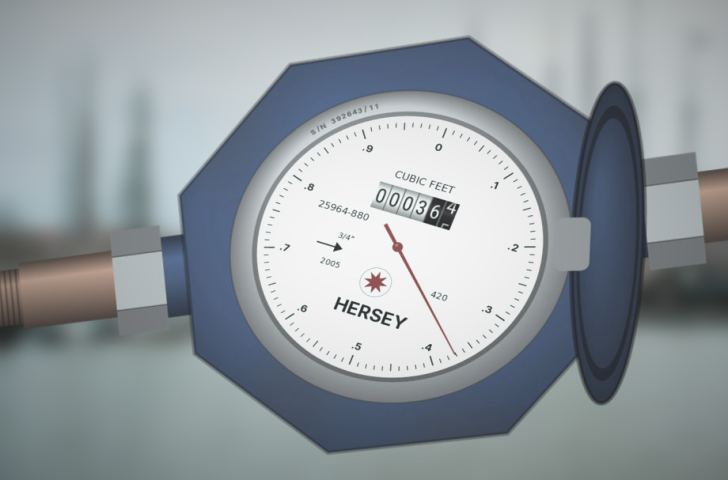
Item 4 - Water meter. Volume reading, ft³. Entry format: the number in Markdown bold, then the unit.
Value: **364.37** ft³
